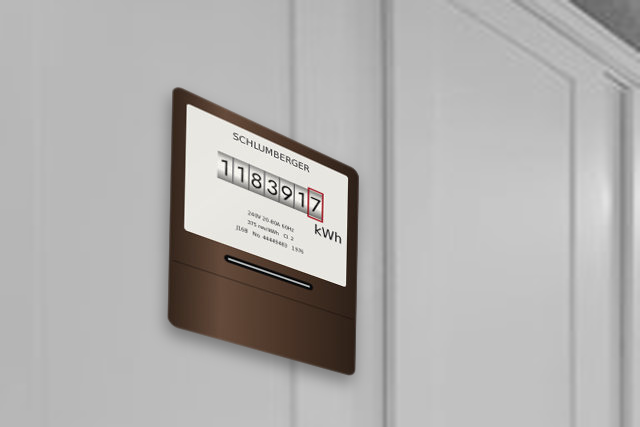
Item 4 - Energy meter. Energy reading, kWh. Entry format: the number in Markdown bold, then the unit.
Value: **118391.7** kWh
